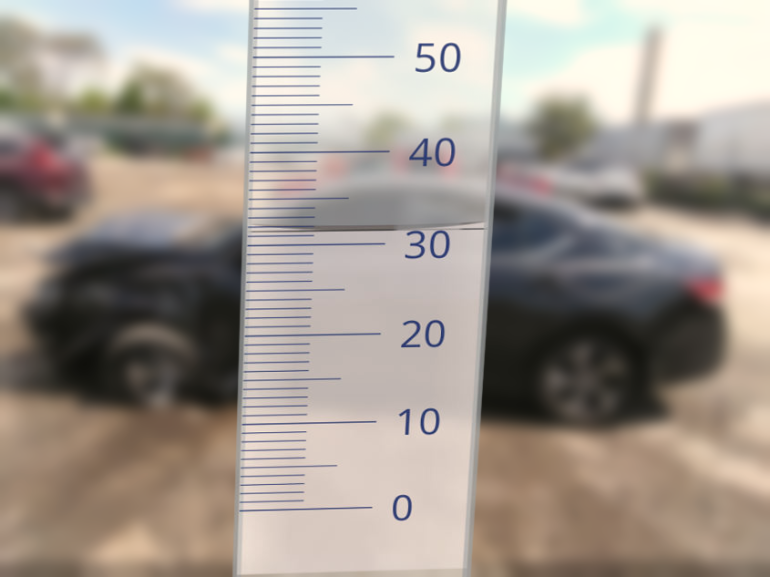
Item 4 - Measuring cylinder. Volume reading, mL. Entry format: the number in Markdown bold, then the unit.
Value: **31.5** mL
